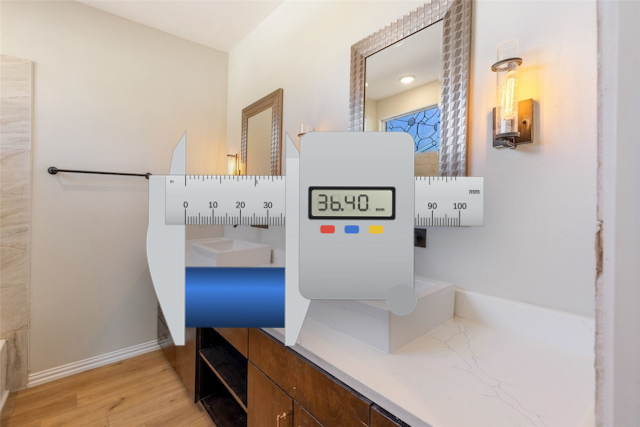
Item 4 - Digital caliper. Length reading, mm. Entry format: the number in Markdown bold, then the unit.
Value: **36.40** mm
